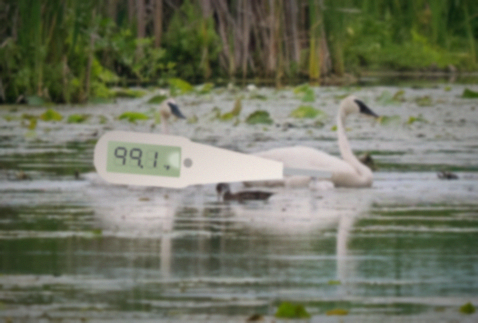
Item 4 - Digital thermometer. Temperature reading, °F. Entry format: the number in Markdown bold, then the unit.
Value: **99.1** °F
